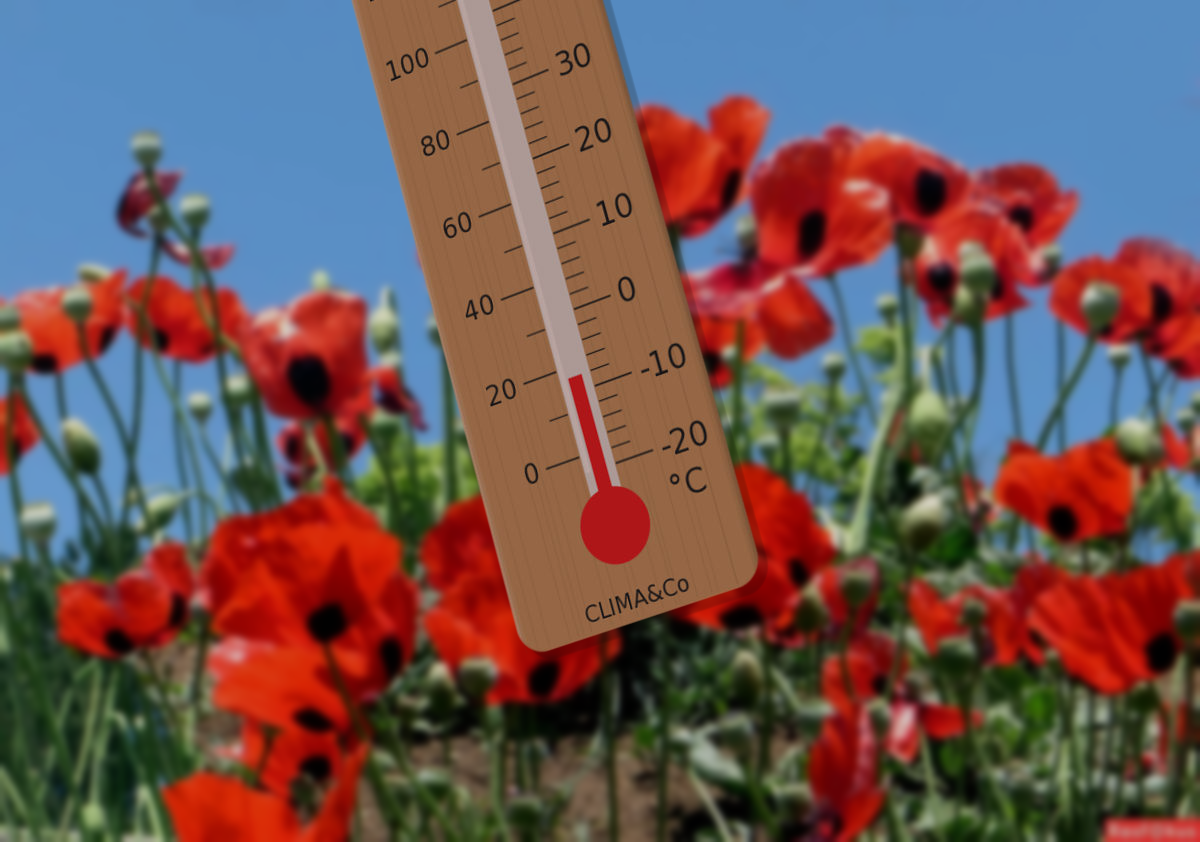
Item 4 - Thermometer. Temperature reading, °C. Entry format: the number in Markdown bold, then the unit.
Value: **-8** °C
